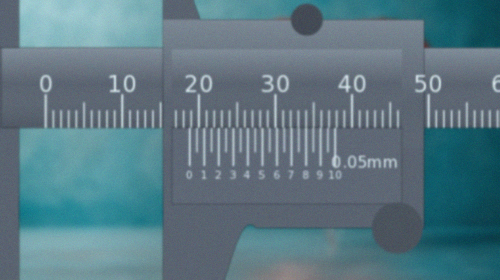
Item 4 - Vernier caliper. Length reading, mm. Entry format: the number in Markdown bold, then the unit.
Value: **18.8** mm
